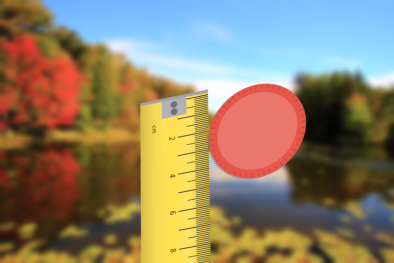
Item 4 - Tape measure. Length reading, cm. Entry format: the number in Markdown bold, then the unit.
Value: **5** cm
